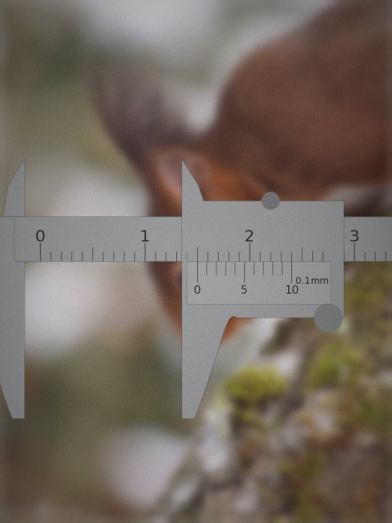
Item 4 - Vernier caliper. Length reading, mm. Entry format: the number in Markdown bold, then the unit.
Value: **15.0** mm
